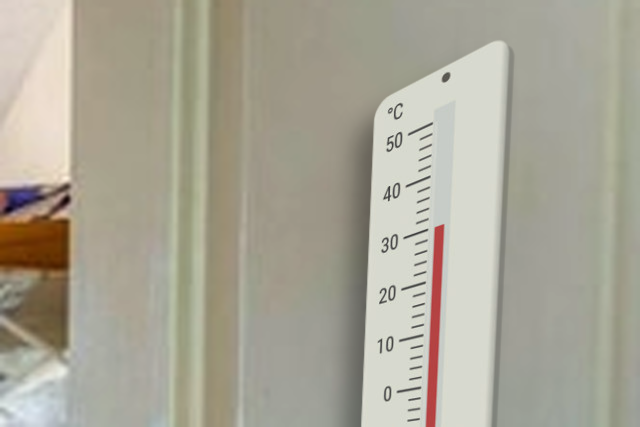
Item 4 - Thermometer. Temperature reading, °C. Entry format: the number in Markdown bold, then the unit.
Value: **30** °C
